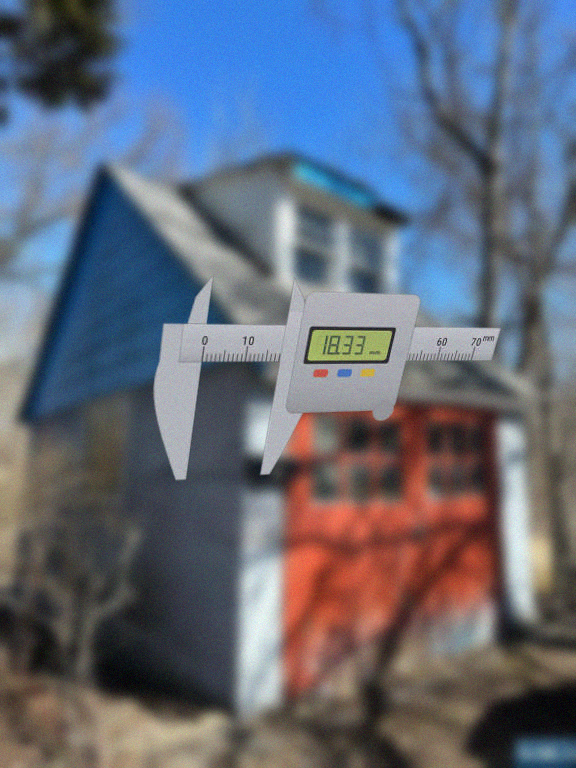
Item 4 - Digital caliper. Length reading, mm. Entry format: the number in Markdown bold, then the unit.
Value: **18.33** mm
